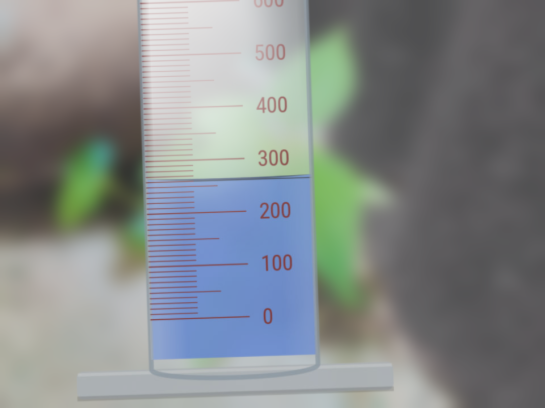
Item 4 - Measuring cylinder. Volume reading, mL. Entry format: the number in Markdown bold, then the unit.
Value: **260** mL
